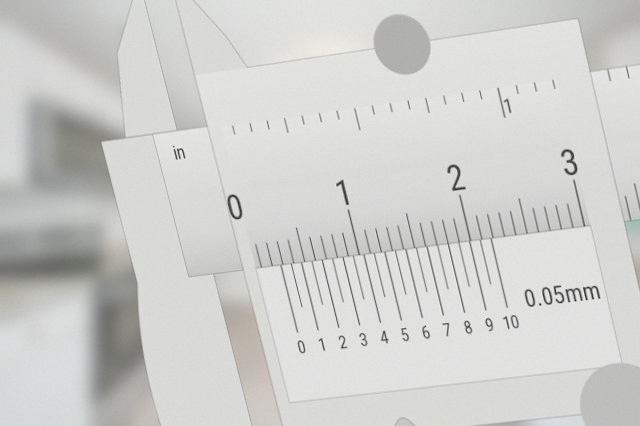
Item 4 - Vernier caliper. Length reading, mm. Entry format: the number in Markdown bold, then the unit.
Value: **2.8** mm
